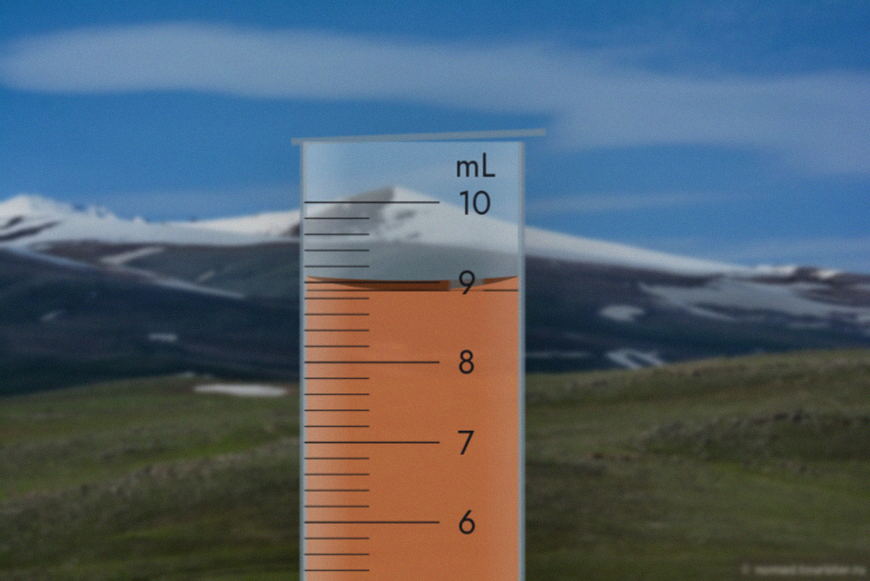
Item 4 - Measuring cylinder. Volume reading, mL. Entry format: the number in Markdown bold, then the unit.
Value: **8.9** mL
